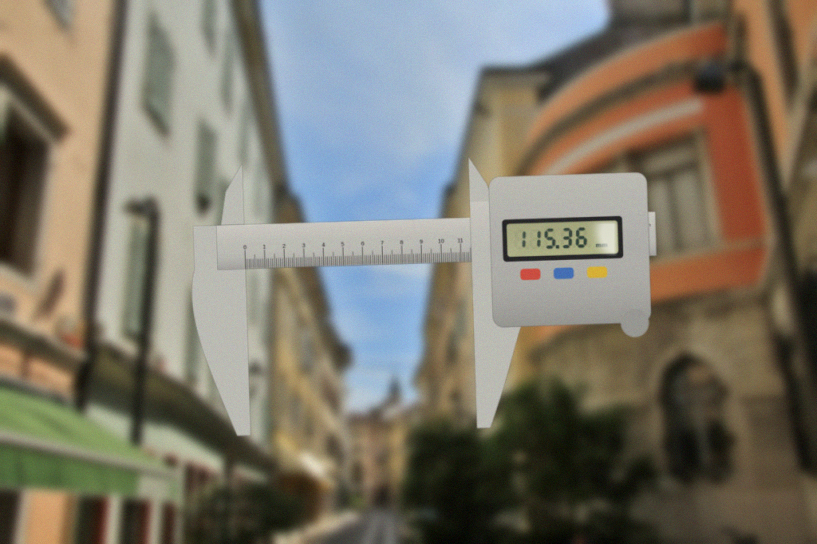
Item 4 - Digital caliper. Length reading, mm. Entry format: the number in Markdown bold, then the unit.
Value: **115.36** mm
